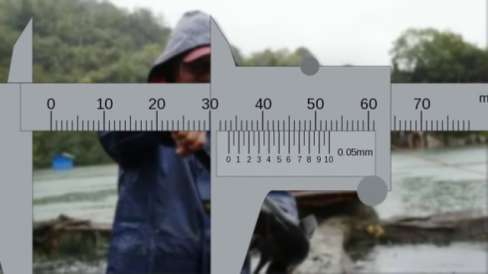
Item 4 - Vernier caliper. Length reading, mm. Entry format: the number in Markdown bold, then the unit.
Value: **33.6** mm
